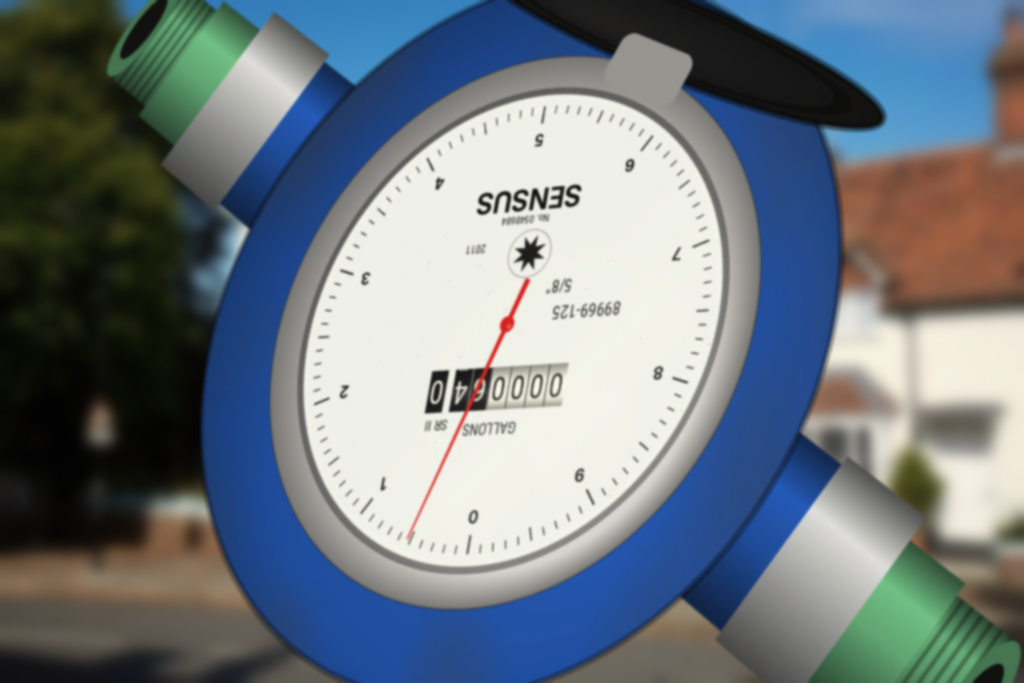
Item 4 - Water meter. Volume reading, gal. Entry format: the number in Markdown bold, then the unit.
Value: **640.5** gal
